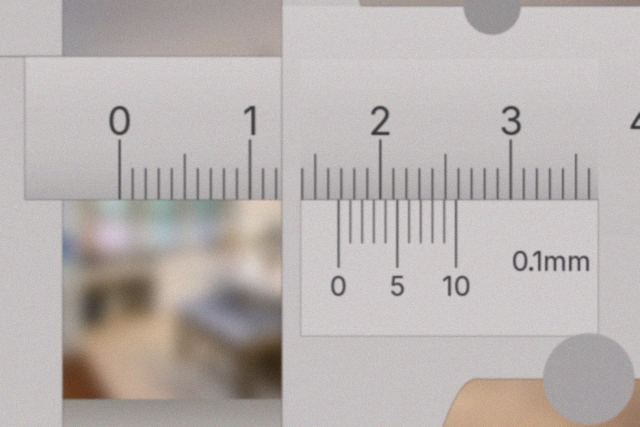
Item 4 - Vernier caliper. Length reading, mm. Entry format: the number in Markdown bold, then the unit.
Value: **16.8** mm
